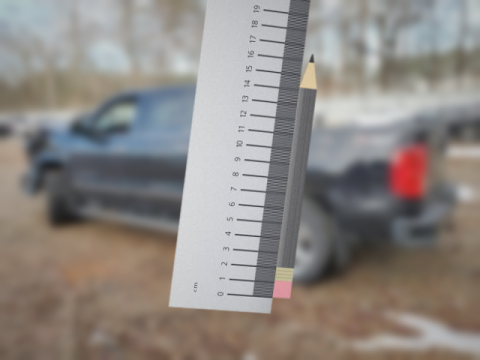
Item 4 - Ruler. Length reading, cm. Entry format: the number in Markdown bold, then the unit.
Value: **16.5** cm
